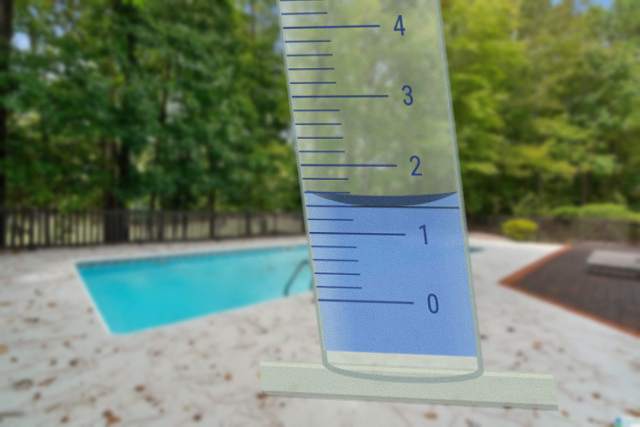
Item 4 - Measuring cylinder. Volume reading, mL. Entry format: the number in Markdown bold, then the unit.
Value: **1.4** mL
